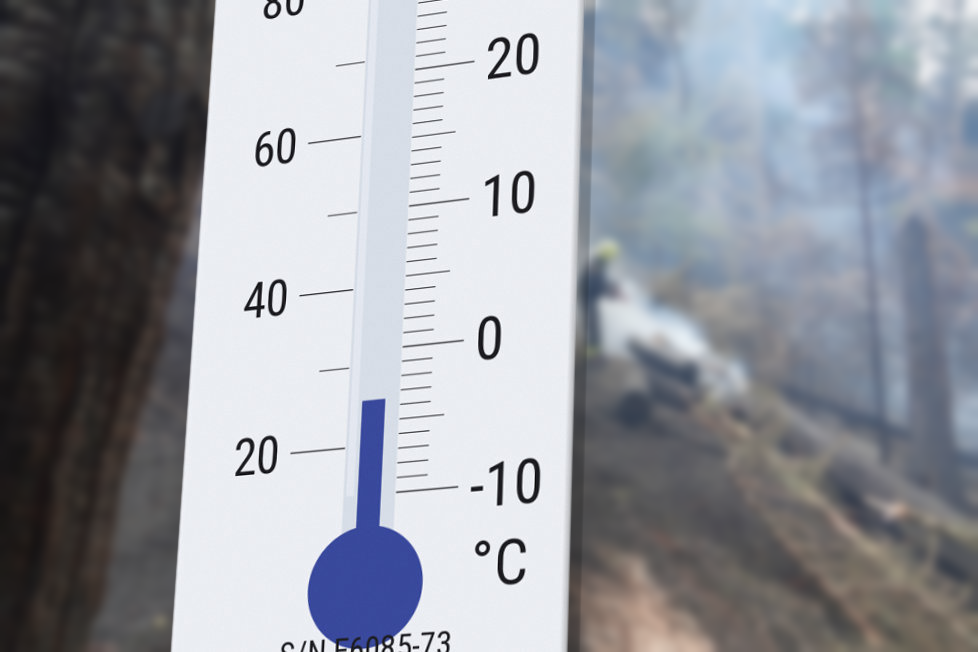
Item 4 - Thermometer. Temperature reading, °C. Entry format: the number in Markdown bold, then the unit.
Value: **-3.5** °C
